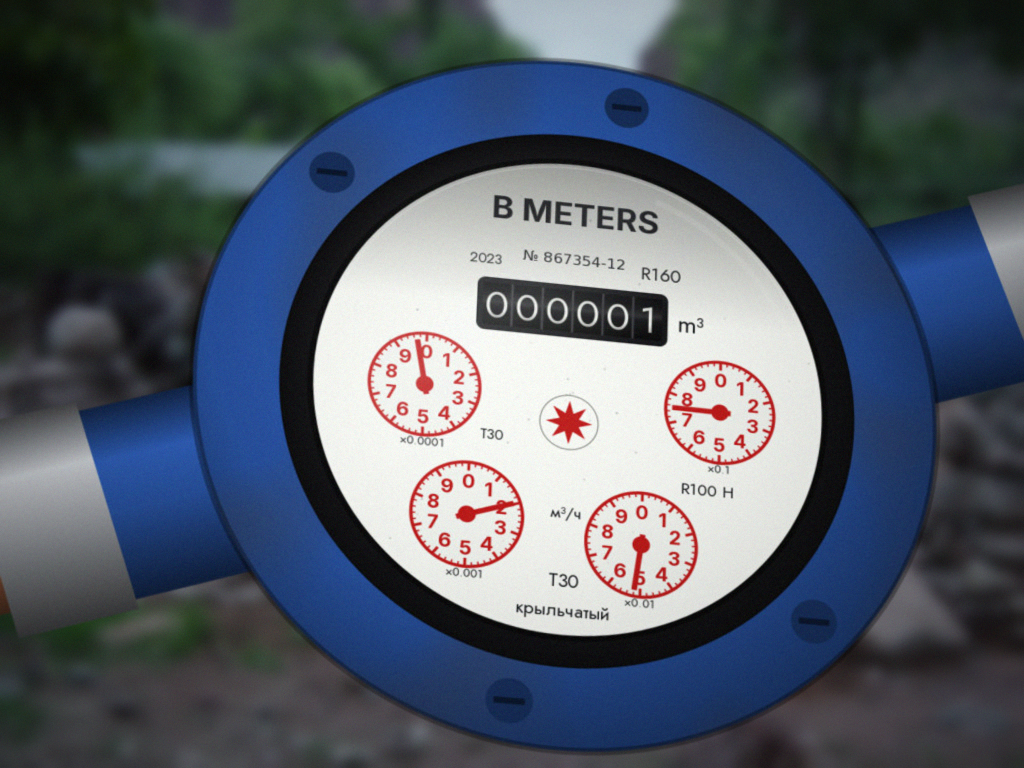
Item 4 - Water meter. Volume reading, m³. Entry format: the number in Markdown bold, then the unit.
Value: **1.7519** m³
